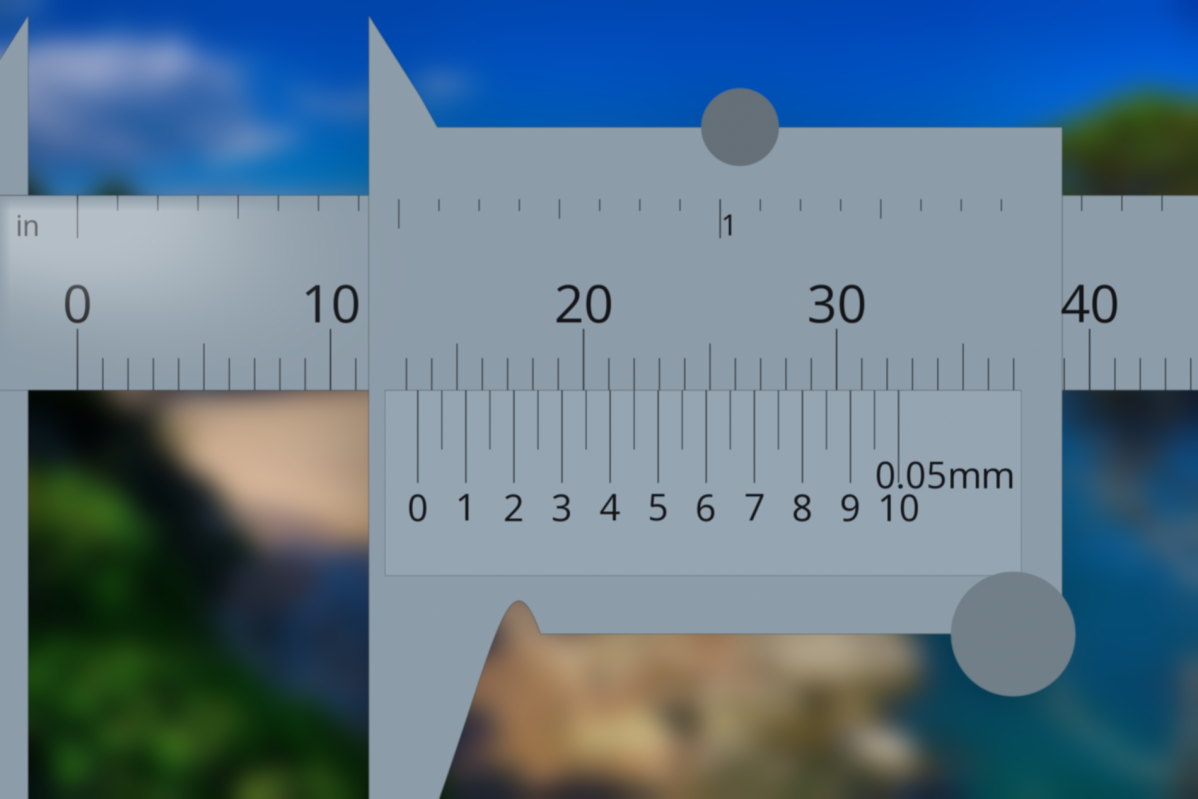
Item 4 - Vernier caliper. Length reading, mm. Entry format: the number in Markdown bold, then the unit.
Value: **13.45** mm
